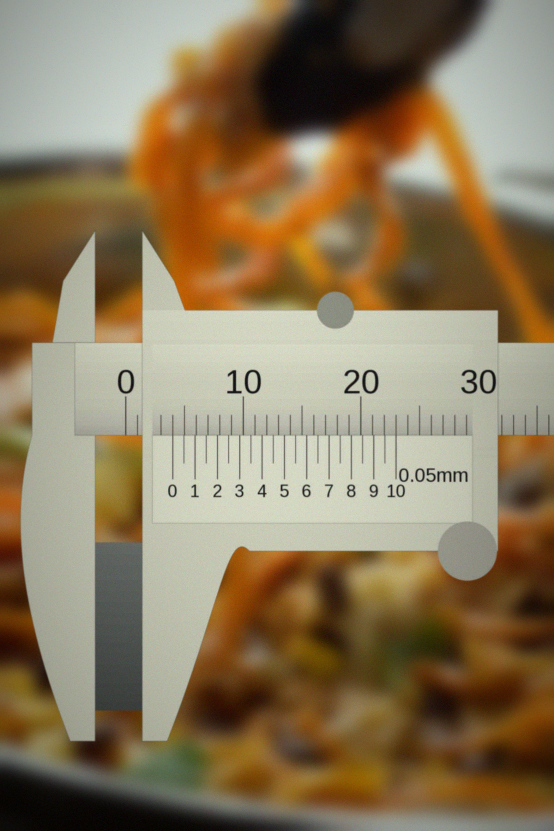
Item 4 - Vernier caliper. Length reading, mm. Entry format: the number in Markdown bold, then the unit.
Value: **4.0** mm
